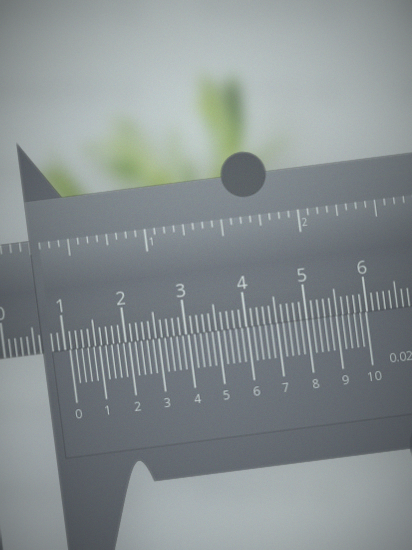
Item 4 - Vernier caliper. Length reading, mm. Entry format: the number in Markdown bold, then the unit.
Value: **10.8** mm
